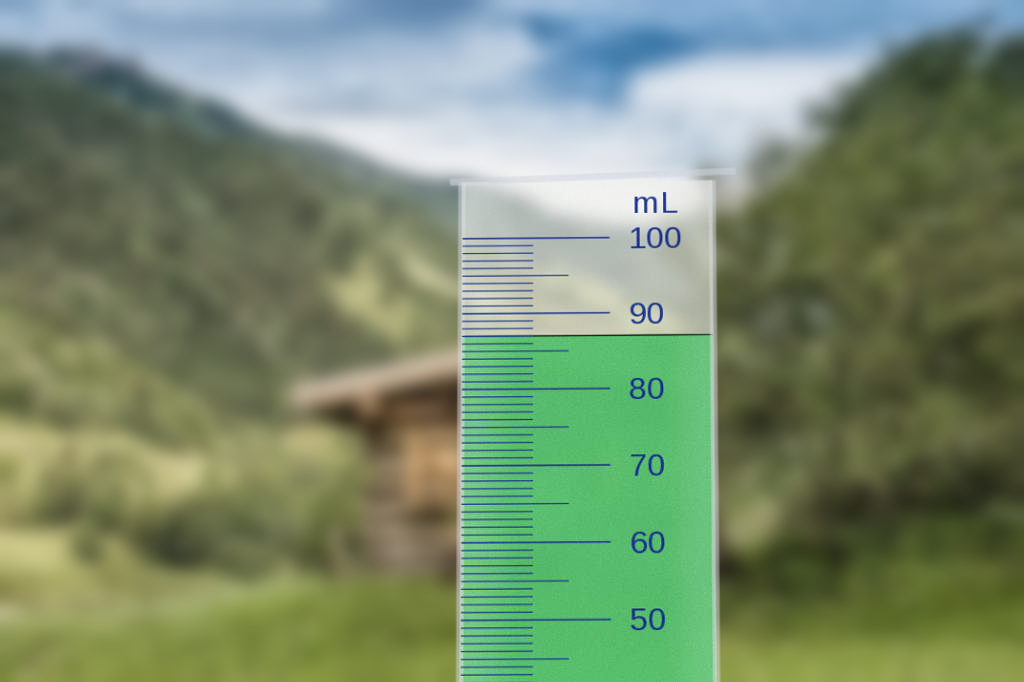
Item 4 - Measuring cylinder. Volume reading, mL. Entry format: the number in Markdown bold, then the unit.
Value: **87** mL
